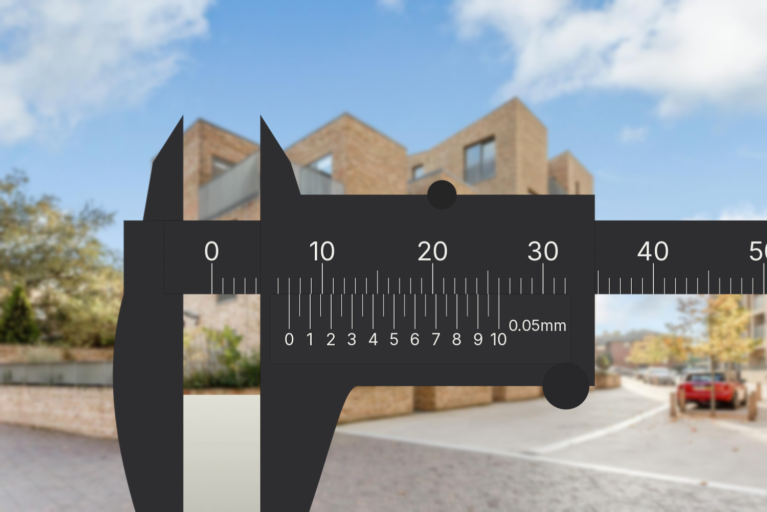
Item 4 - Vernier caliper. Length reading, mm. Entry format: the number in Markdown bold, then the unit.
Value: **7.0** mm
